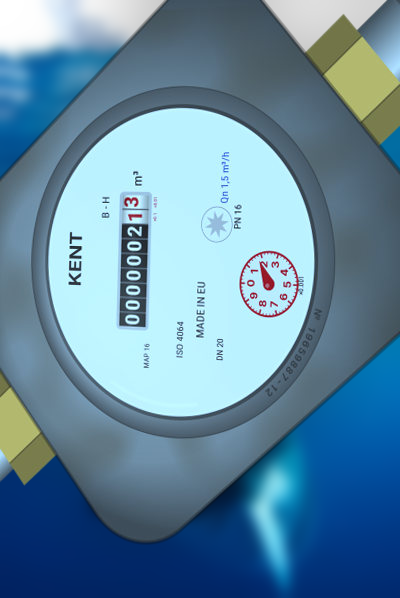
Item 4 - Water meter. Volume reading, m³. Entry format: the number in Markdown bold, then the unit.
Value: **2.131** m³
